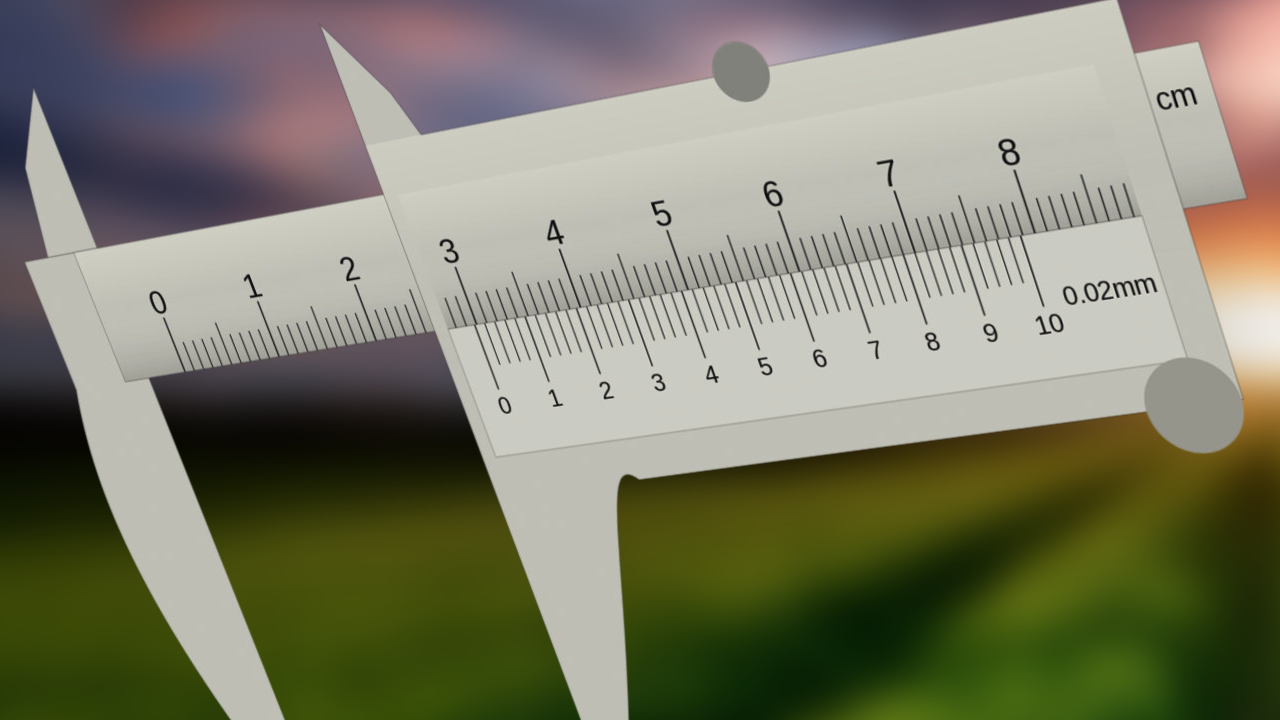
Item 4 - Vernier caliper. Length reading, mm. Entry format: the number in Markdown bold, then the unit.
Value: **29.8** mm
